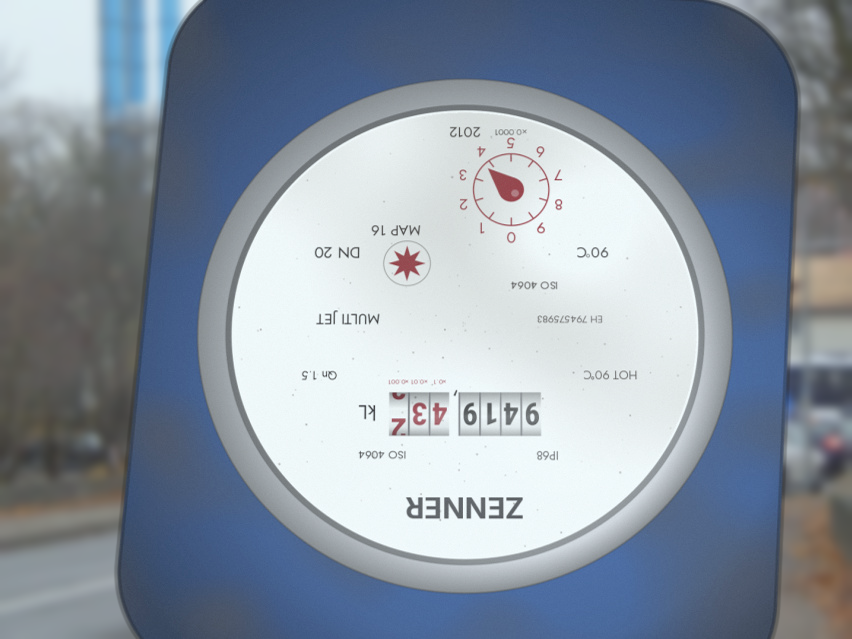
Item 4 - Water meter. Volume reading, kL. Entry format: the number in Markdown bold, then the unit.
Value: **9419.4323** kL
